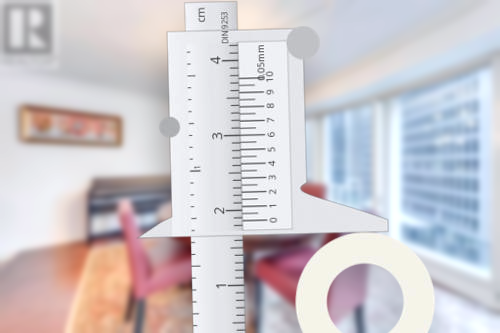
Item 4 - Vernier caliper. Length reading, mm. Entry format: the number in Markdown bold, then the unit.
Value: **18.6** mm
